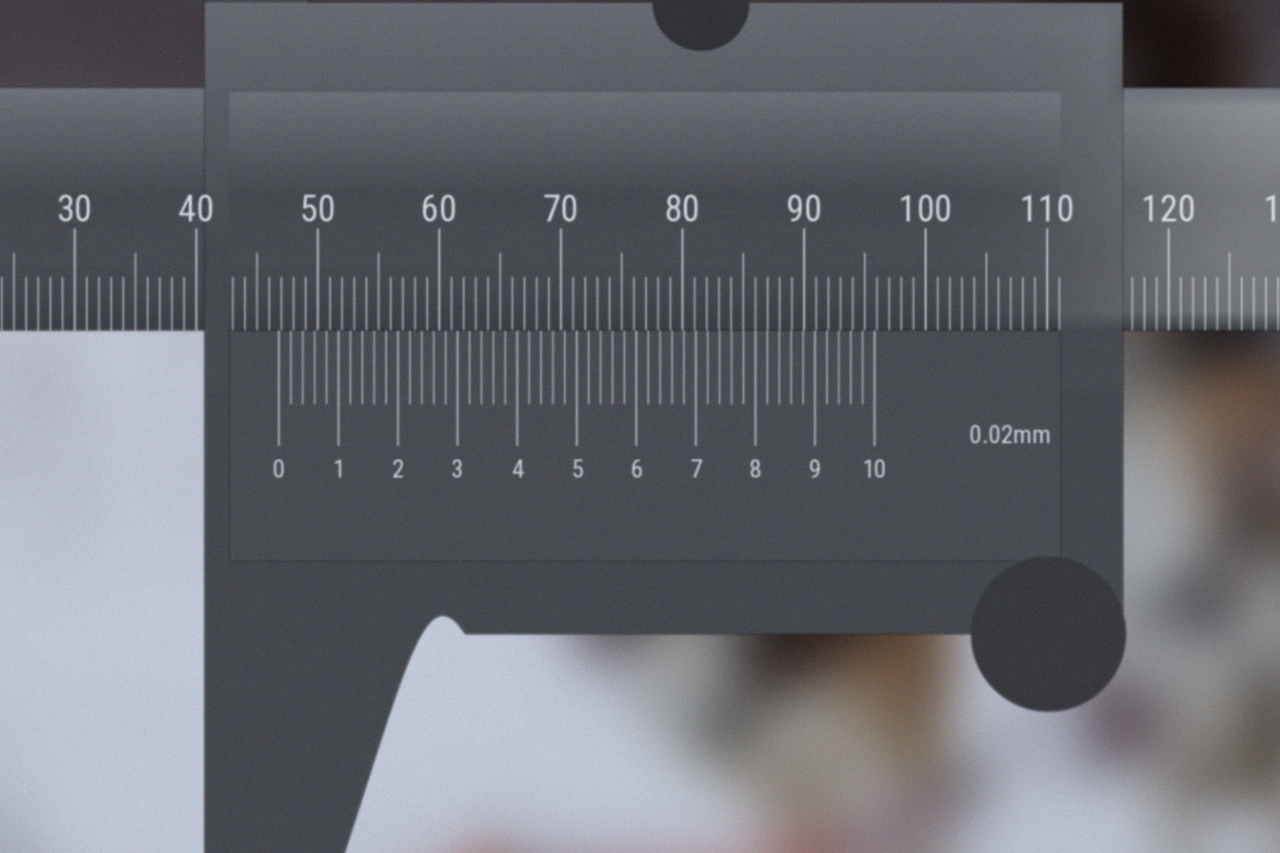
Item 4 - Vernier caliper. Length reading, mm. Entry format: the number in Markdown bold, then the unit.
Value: **46.8** mm
